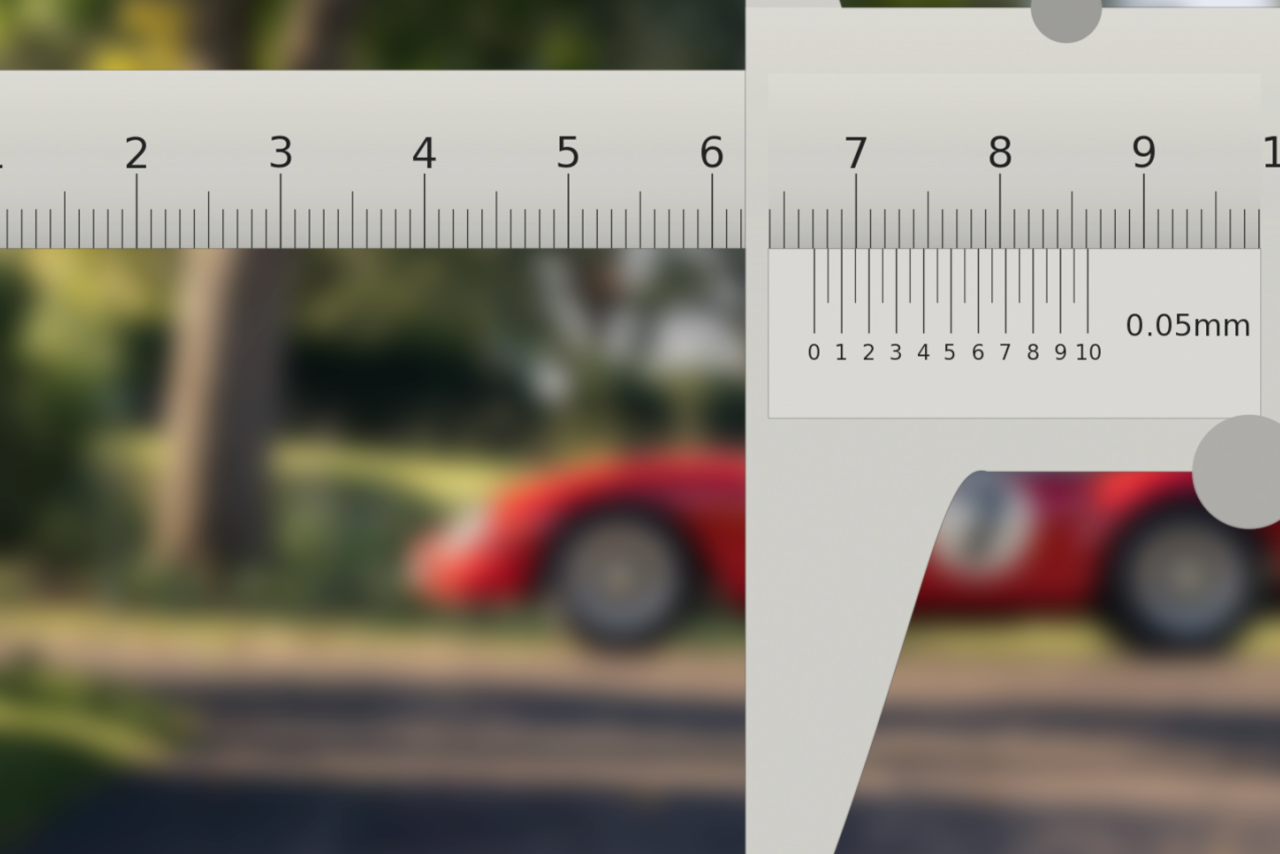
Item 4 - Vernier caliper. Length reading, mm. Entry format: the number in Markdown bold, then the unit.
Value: **67.1** mm
